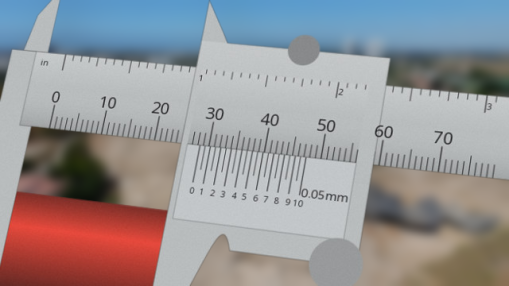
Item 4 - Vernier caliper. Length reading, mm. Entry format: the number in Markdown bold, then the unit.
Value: **28.4** mm
